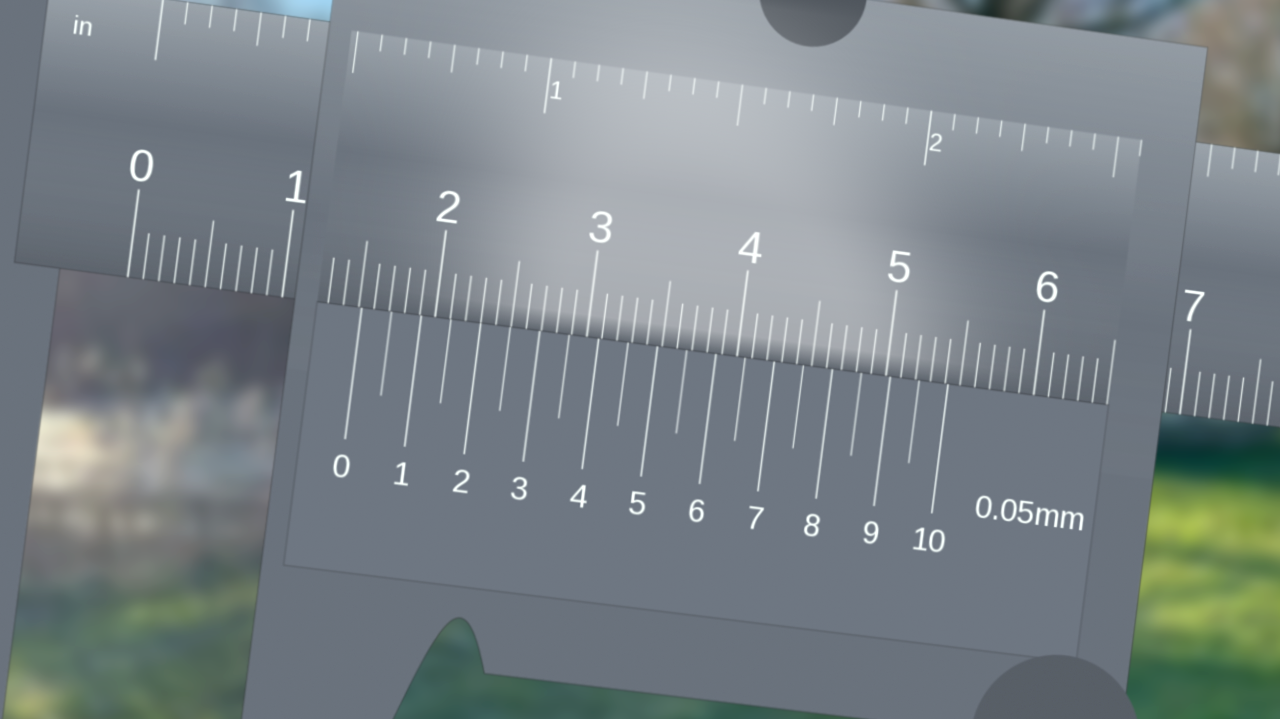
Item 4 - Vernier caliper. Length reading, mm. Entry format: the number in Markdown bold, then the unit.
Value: **15.2** mm
